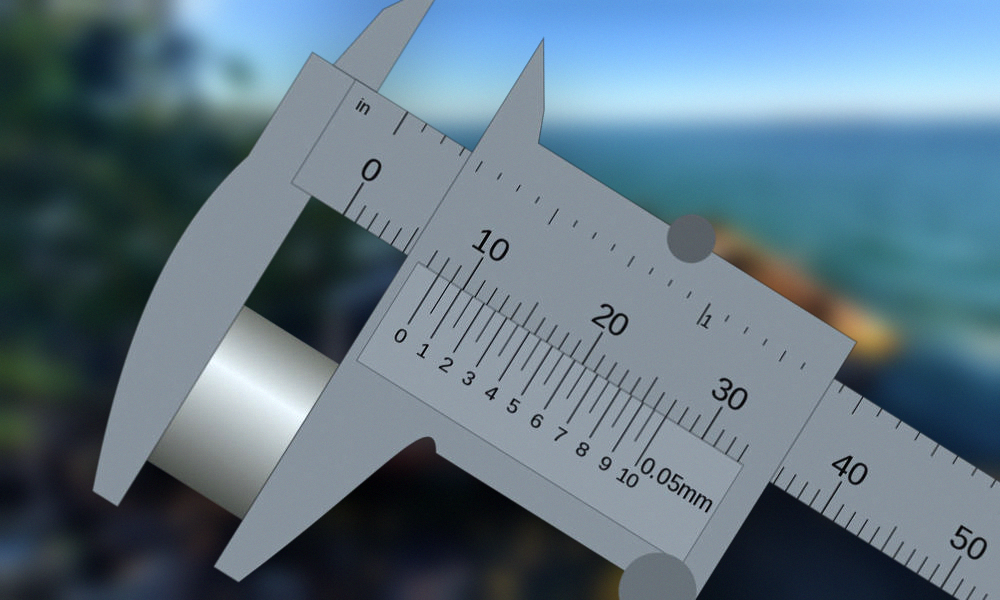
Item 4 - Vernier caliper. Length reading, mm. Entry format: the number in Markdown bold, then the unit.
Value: **8.0** mm
